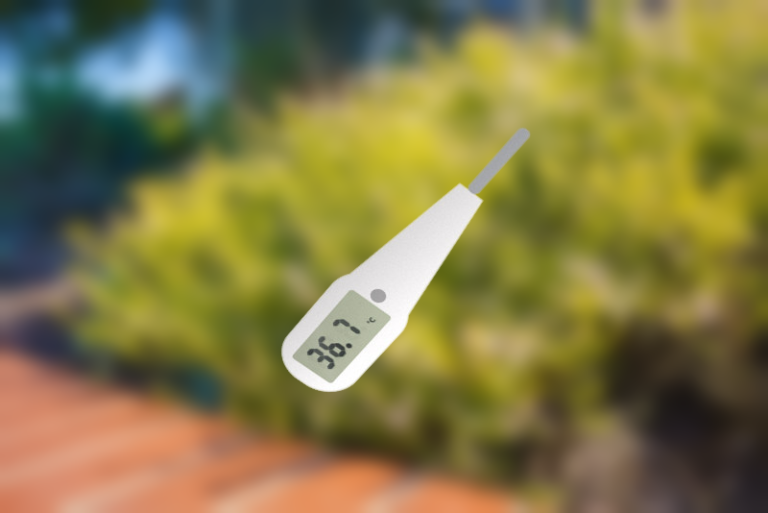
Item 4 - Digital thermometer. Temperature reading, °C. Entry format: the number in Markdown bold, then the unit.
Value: **36.7** °C
